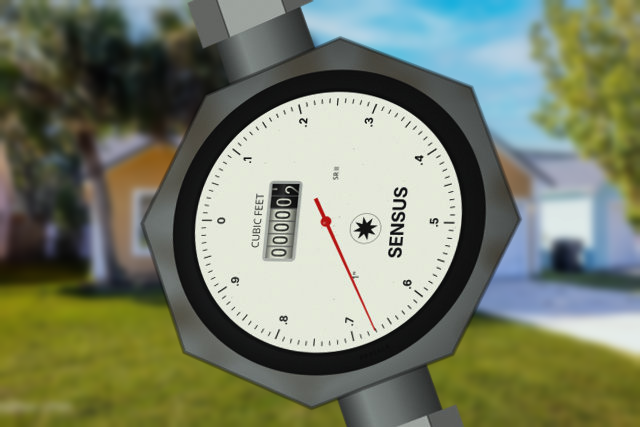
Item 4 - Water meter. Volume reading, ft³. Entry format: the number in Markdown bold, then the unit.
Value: **1.67** ft³
